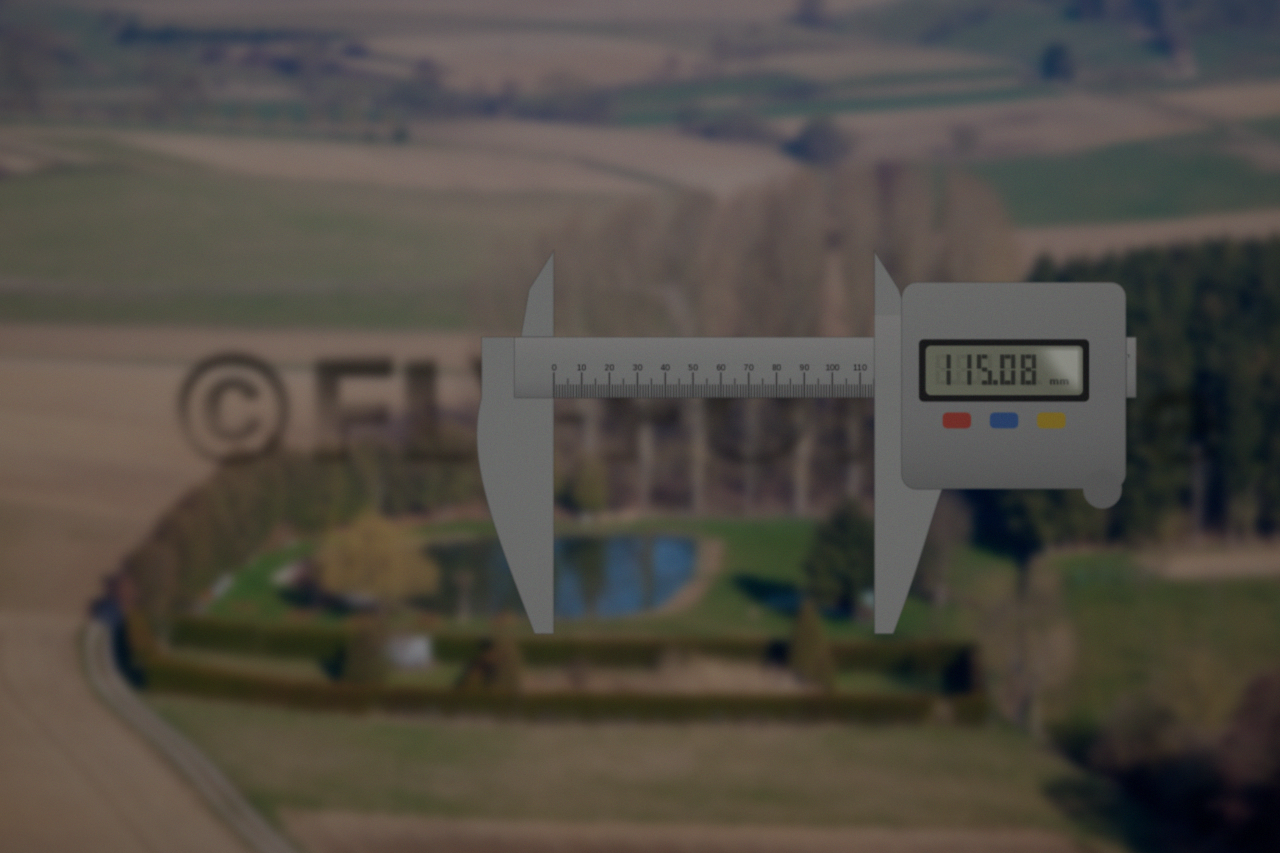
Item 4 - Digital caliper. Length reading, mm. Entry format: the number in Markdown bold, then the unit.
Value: **115.08** mm
